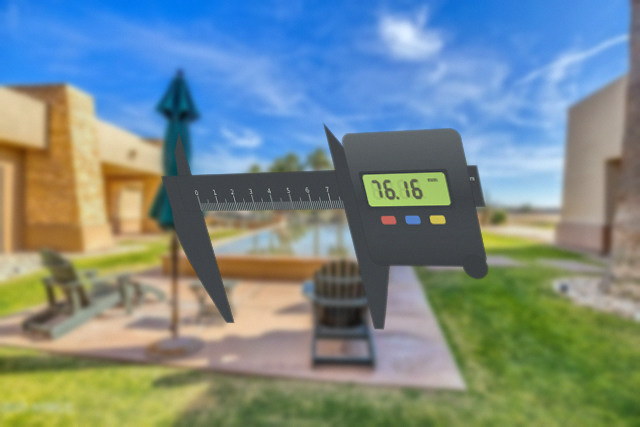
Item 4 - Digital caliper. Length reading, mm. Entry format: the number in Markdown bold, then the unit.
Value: **76.16** mm
